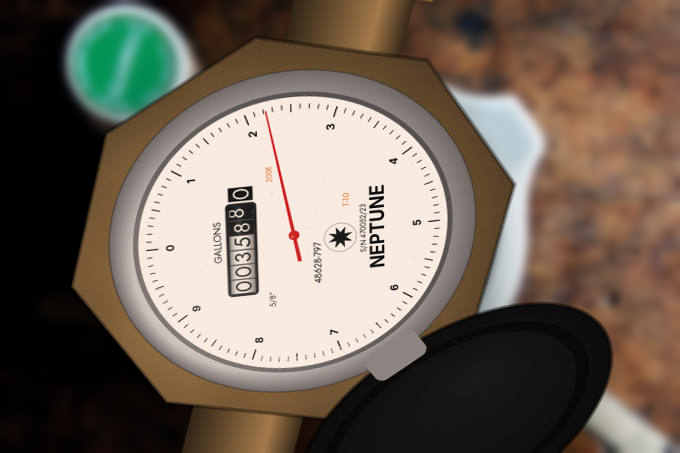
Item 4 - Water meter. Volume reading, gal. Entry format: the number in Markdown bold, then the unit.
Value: **35882.2** gal
